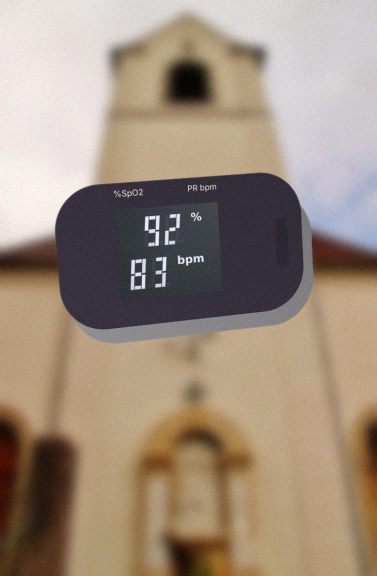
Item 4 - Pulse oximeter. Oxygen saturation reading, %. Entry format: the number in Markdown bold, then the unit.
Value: **92** %
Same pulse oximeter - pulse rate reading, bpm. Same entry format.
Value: **83** bpm
